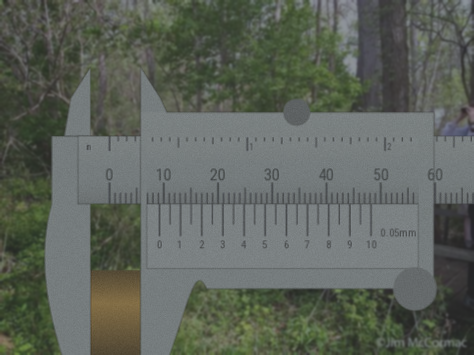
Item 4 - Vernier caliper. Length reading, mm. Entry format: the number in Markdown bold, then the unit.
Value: **9.2** mm
